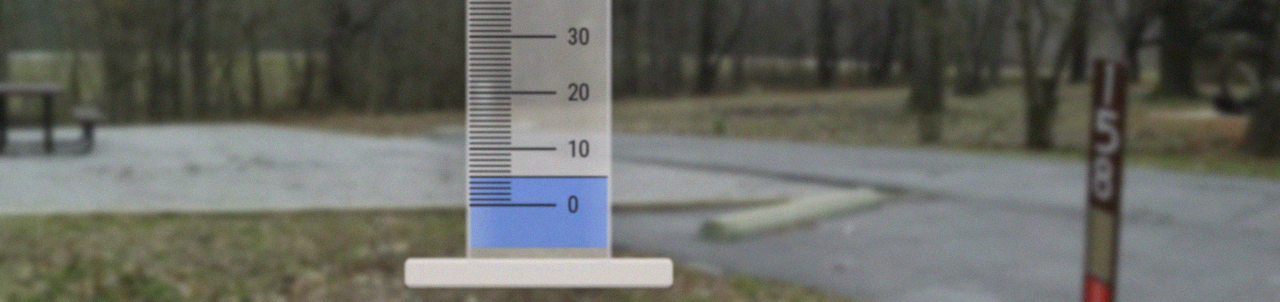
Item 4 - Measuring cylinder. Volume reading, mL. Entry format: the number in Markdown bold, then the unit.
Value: **5** mL
